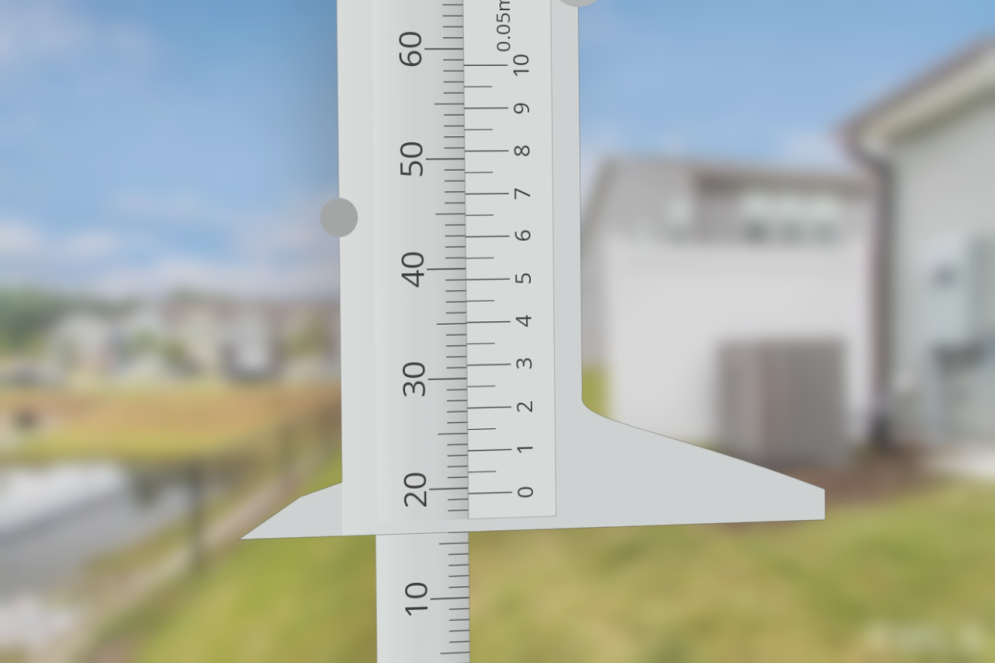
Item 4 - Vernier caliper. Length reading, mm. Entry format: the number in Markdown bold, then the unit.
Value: **19.5** mm
